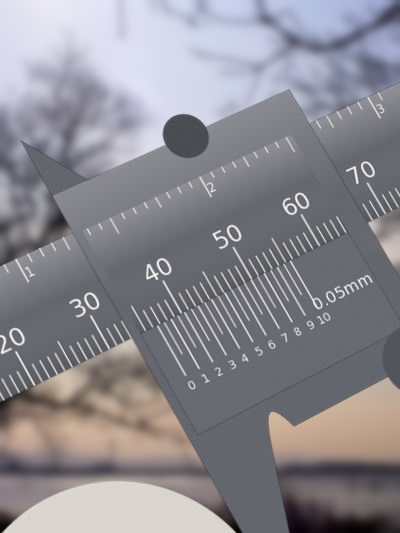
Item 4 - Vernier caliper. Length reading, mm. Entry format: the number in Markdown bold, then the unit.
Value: **36.6** mm
